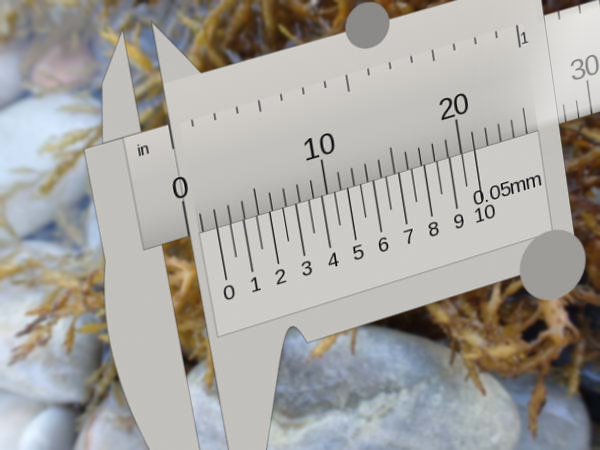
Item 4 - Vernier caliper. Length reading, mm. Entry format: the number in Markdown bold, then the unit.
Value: **2.0** mm
